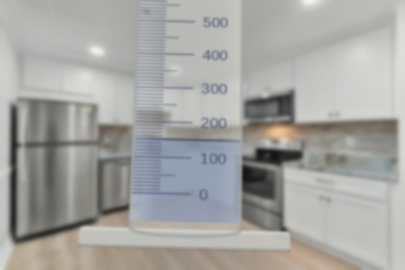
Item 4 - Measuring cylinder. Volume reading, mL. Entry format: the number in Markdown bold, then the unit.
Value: **150** mL
